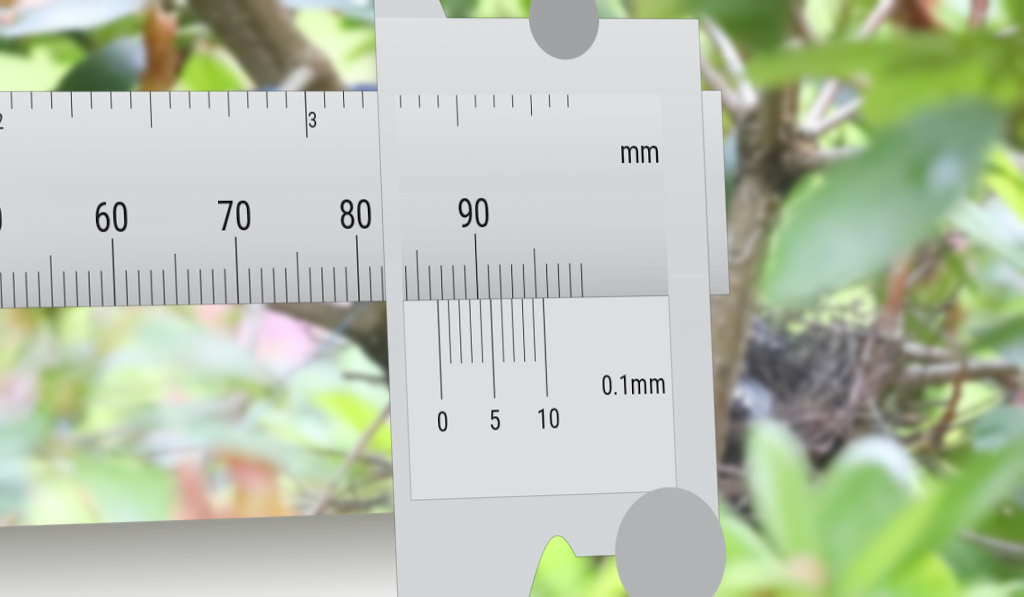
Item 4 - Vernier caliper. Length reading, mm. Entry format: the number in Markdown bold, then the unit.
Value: **86.6** mm
